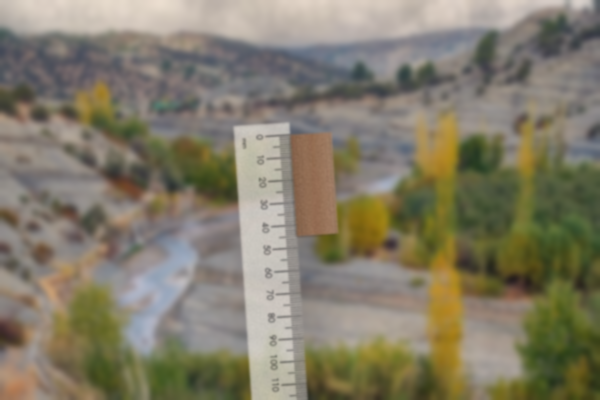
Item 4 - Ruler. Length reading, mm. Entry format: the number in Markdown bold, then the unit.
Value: **45** mm
